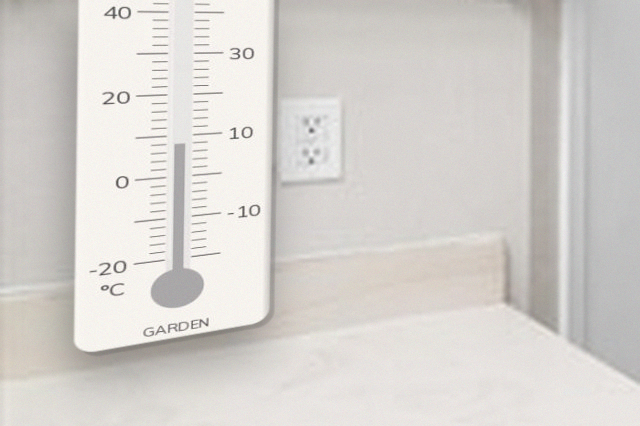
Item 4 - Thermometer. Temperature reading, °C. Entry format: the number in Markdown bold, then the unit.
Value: **8** °C
